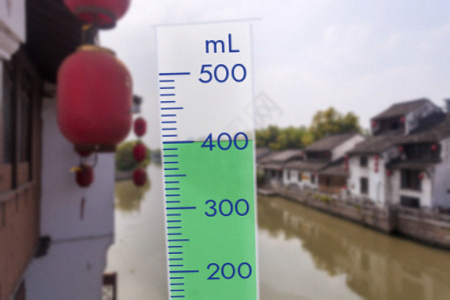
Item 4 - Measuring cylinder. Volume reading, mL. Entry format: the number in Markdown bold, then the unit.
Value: **400** mL
